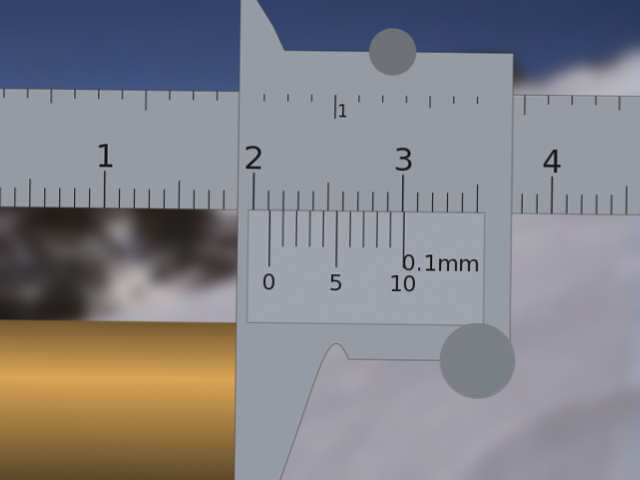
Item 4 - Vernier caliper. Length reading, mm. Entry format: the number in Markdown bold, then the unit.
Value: **21.1** mm
